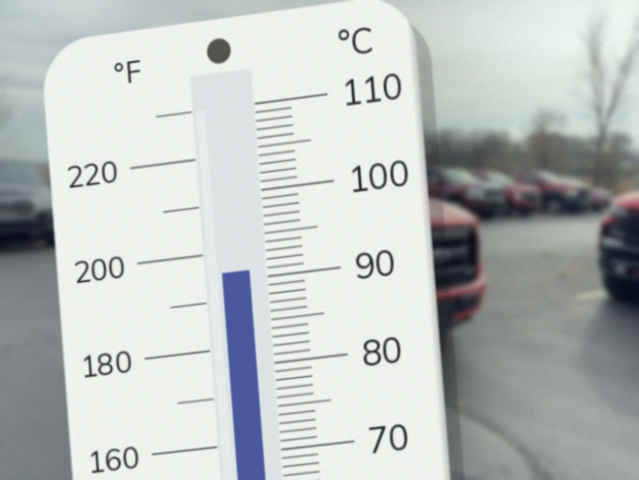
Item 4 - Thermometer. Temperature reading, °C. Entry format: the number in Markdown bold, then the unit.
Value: **91** °C
